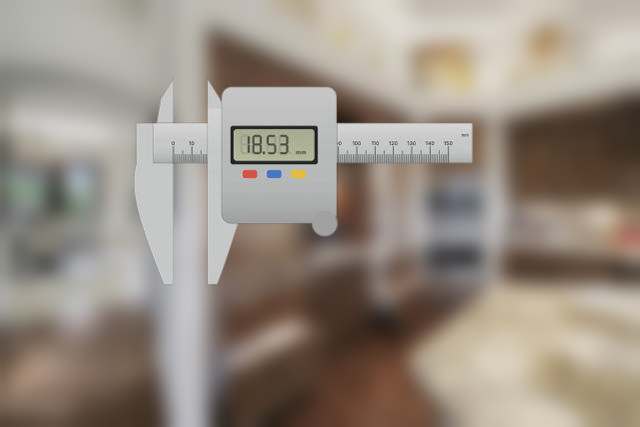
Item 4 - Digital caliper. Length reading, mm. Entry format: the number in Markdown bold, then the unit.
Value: **18.53** mm
